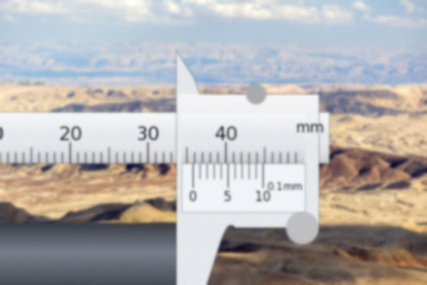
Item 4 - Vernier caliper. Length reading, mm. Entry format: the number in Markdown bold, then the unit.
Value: **35.8** mm
